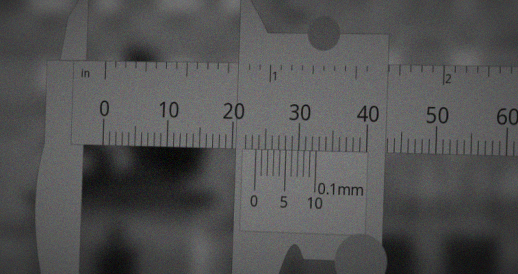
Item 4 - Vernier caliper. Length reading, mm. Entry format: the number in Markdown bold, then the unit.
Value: **23.6** mm
